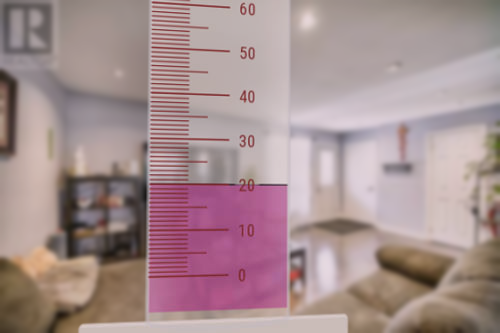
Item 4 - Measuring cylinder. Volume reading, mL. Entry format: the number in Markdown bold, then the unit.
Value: **20** mL
